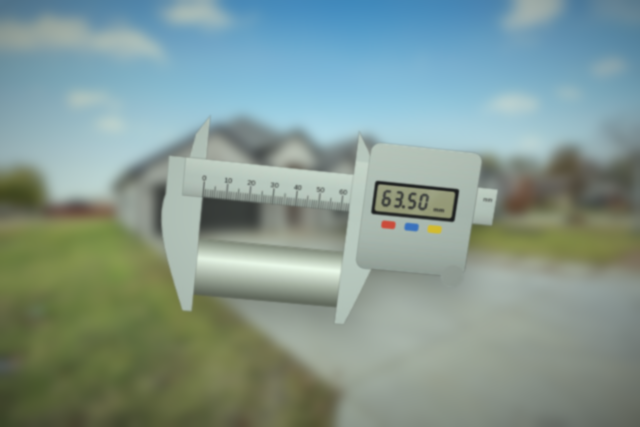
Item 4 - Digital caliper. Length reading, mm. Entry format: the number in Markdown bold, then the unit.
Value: **63.50** mm
